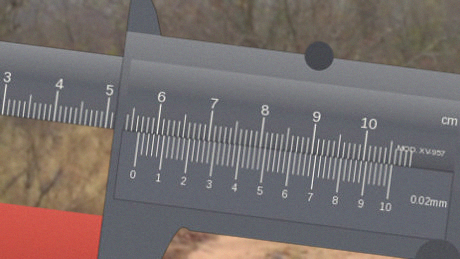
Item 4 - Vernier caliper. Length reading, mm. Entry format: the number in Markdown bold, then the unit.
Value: **56.5** mm
